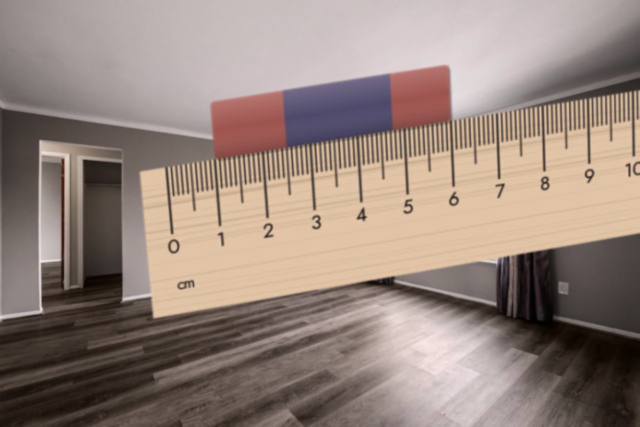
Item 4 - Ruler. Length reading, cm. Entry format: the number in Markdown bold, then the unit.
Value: **5** cm
